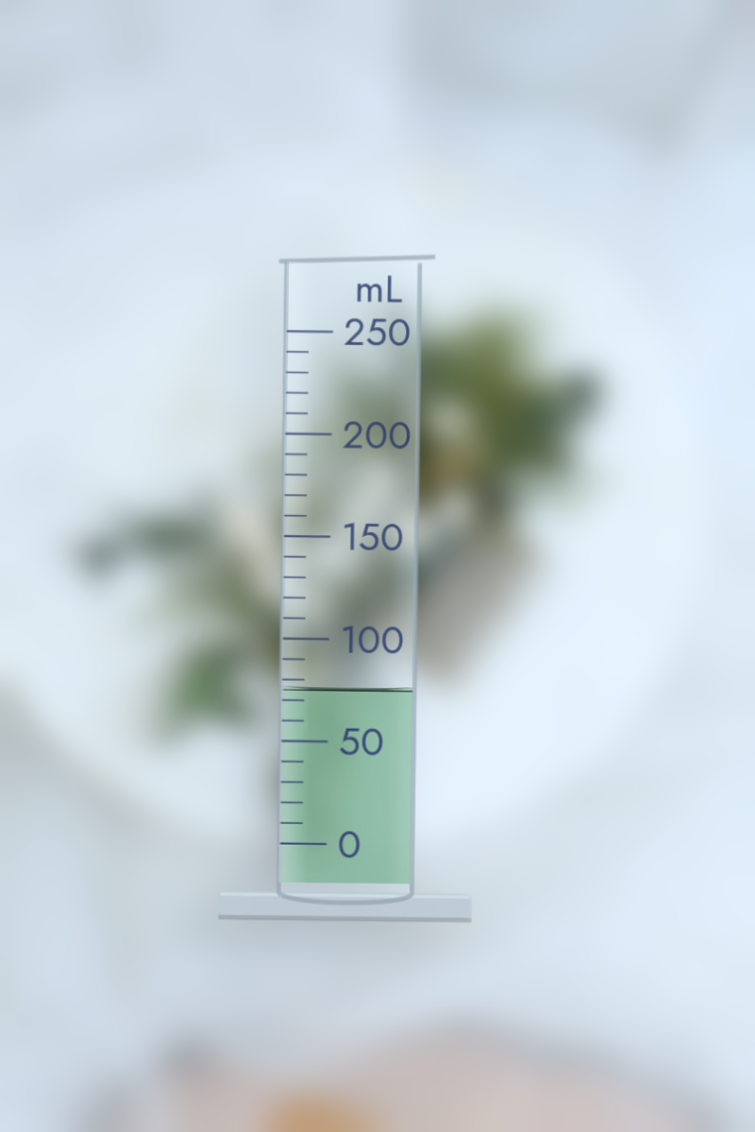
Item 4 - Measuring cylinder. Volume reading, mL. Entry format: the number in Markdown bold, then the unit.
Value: **75** mL
